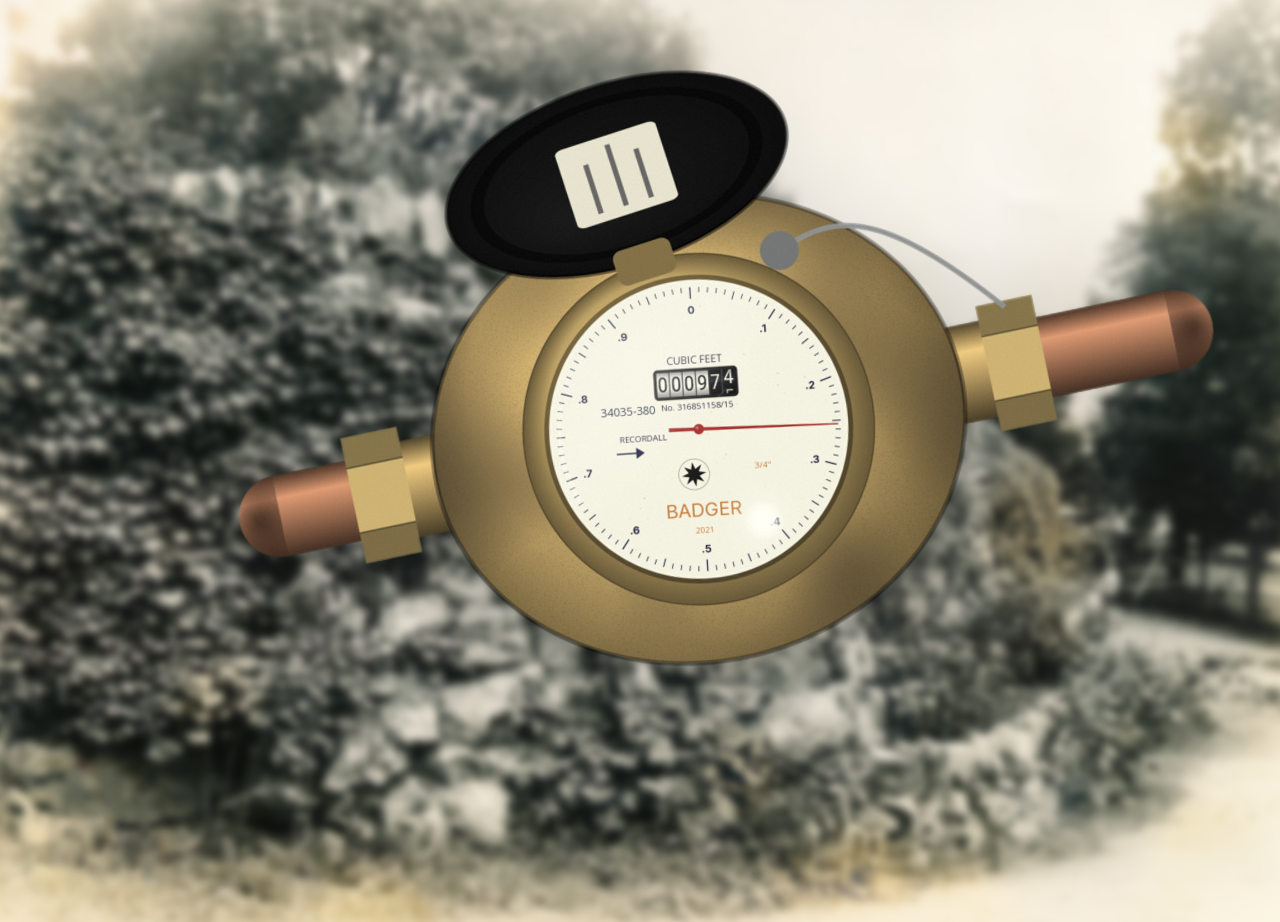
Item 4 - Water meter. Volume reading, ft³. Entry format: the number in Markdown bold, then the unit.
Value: **974.25** ft³
